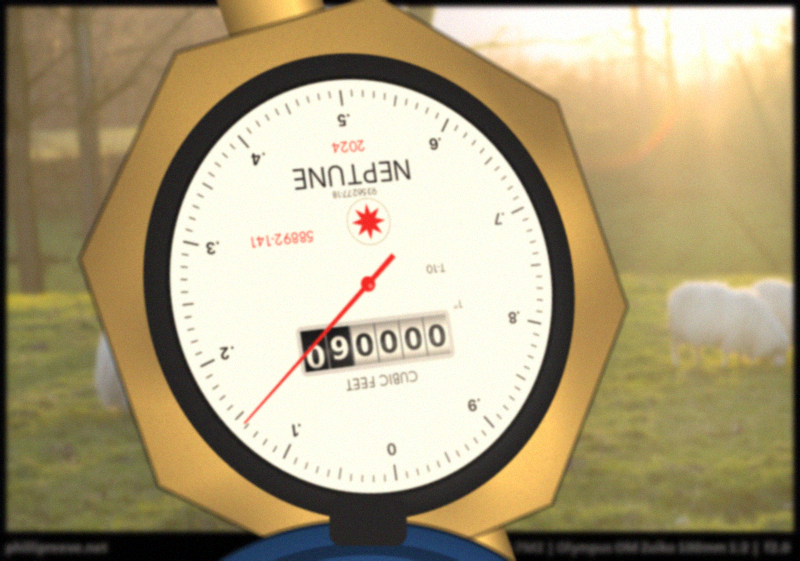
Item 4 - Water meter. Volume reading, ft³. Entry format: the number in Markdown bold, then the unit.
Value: **60.14** ft³
